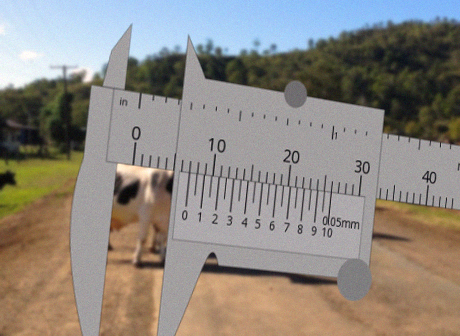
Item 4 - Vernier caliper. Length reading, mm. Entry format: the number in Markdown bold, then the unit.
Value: **7.0** mm
